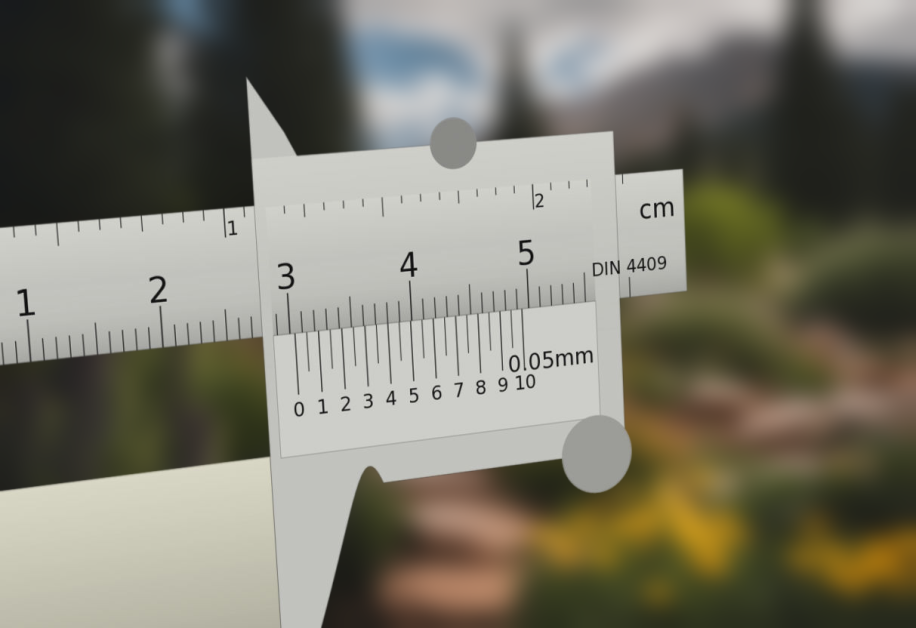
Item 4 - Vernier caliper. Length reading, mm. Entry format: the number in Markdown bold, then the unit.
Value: **30.4** mm
